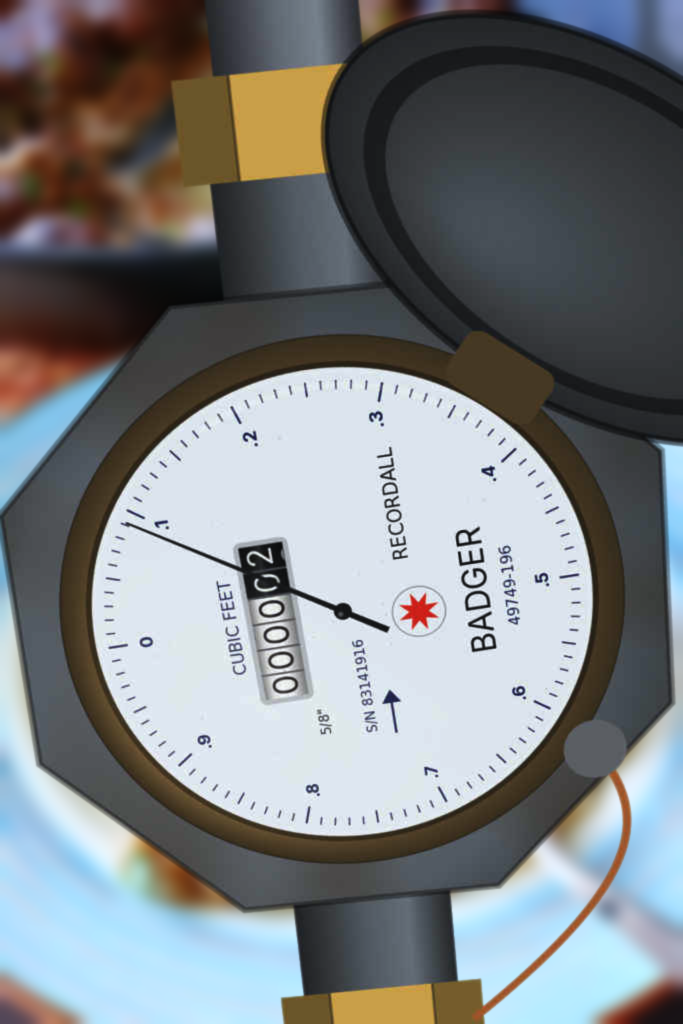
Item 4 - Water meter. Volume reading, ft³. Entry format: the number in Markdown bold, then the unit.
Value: **2.09** ft³
